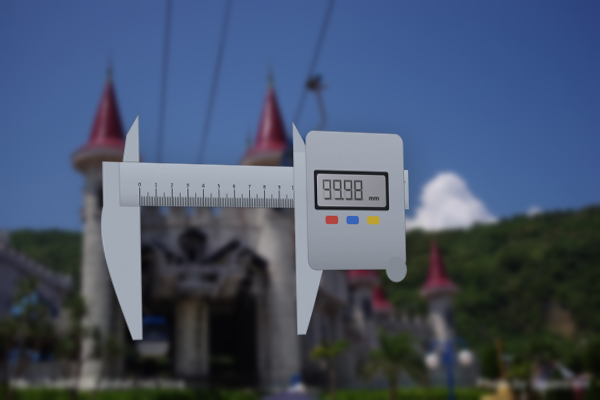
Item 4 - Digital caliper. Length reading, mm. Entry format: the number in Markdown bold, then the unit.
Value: **99.98** mm
